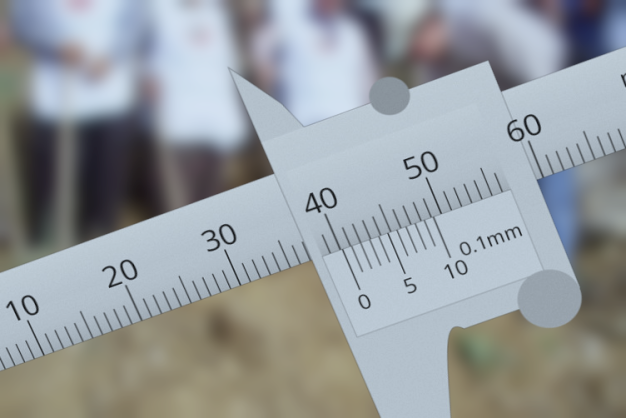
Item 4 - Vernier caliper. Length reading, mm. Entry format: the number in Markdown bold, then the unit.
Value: **40.2** mm
